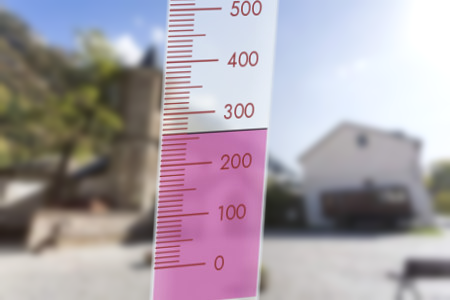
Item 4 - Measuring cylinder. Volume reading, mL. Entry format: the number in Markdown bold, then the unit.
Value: **260** mL
